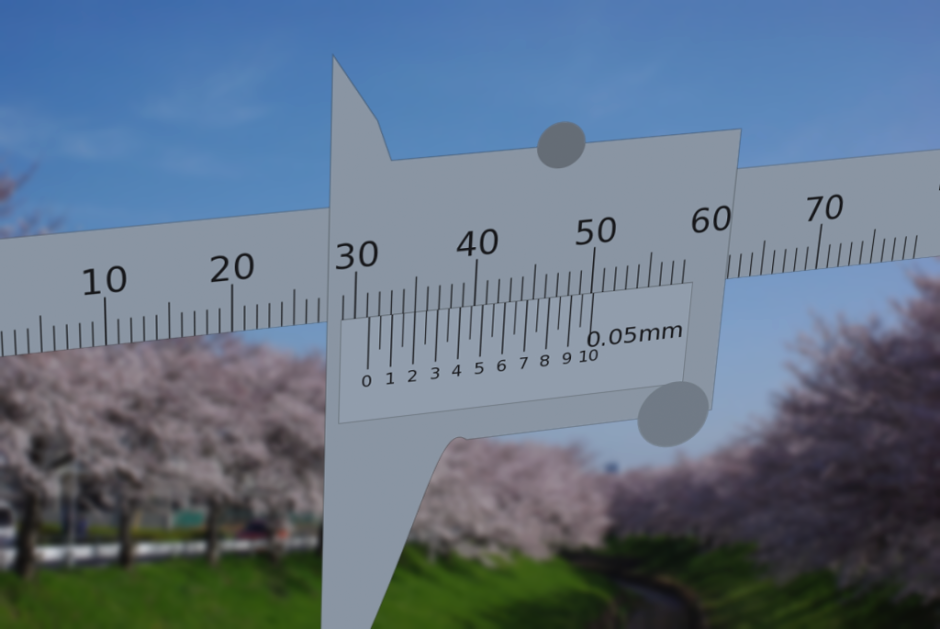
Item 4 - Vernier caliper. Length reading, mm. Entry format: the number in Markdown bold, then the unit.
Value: **31.2** mm
